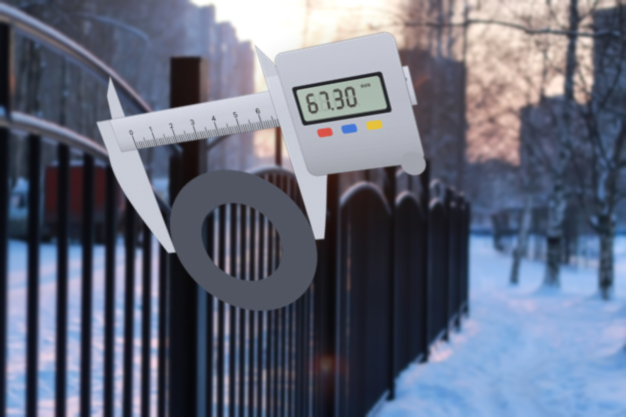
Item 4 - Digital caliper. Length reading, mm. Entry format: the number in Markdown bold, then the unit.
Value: **67.30** mm
